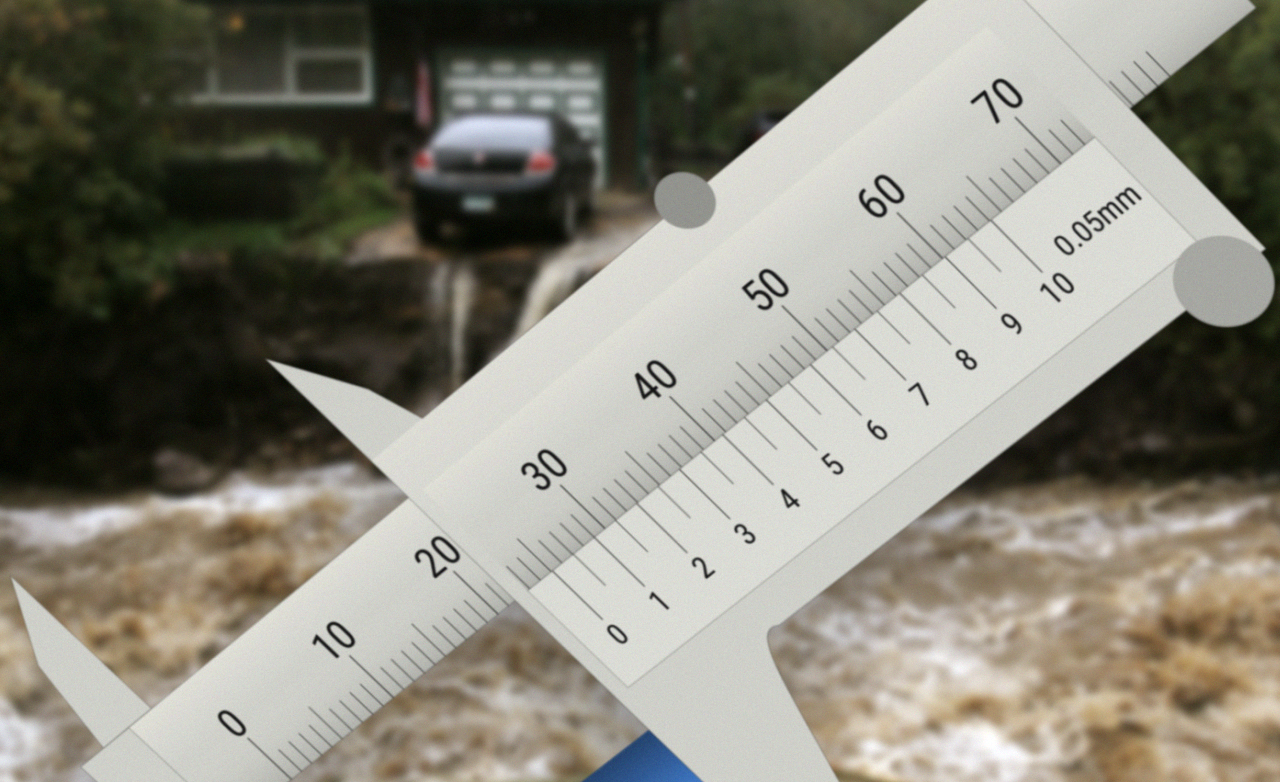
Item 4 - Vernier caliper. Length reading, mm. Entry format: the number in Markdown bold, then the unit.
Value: **25.1** mm
